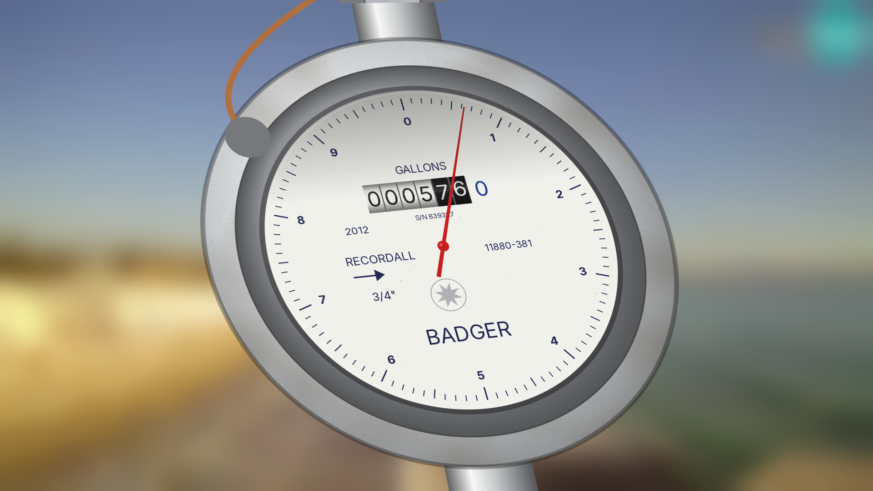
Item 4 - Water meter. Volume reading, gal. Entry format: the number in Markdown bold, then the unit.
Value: **5760.6** gal
